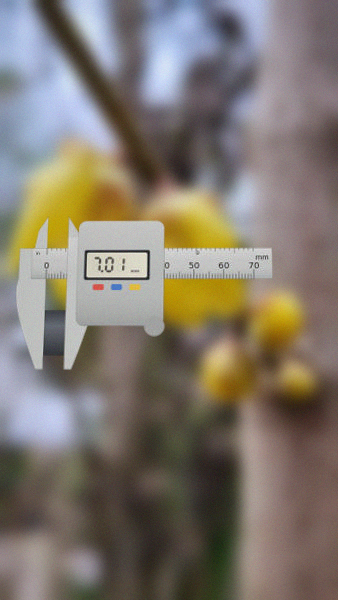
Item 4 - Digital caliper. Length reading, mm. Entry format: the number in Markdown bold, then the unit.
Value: **7.01** mm
